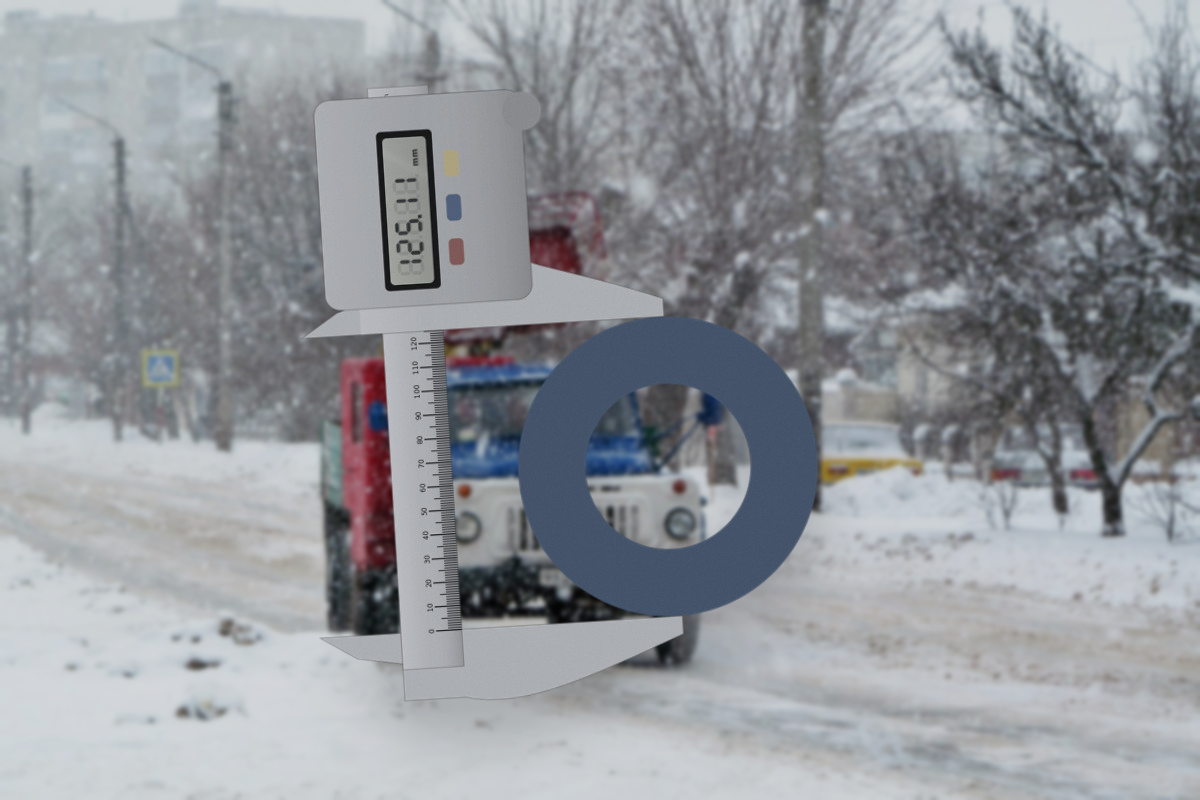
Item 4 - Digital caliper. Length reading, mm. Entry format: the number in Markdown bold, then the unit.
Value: **125.11** mm
